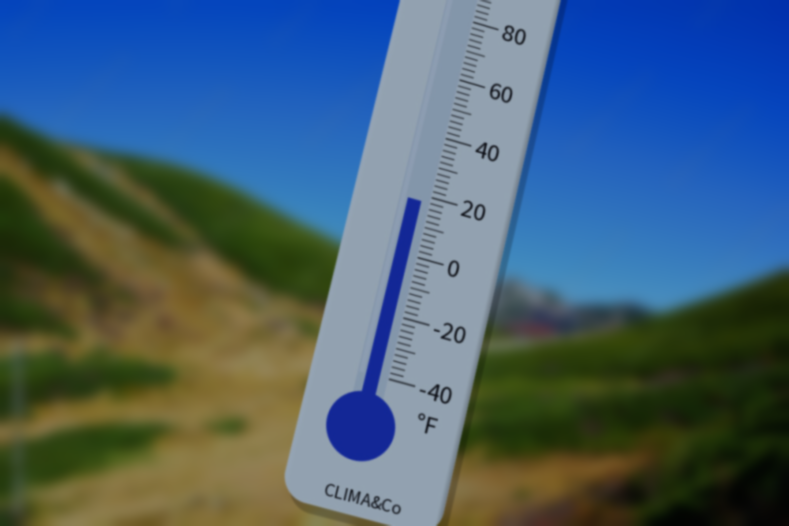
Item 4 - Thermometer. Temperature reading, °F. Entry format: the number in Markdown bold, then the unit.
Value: **18** °F
